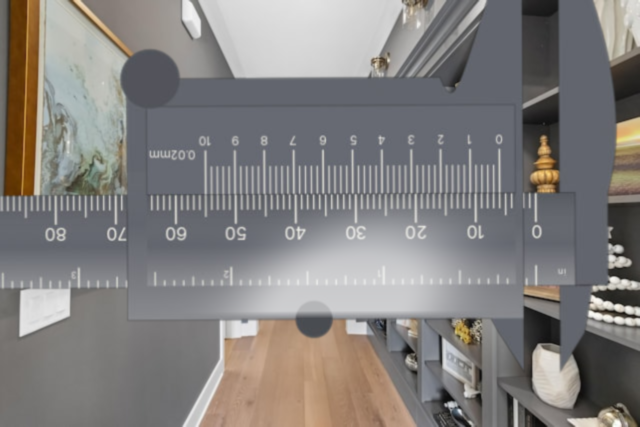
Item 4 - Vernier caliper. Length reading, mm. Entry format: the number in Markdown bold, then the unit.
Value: **6.0** mm
